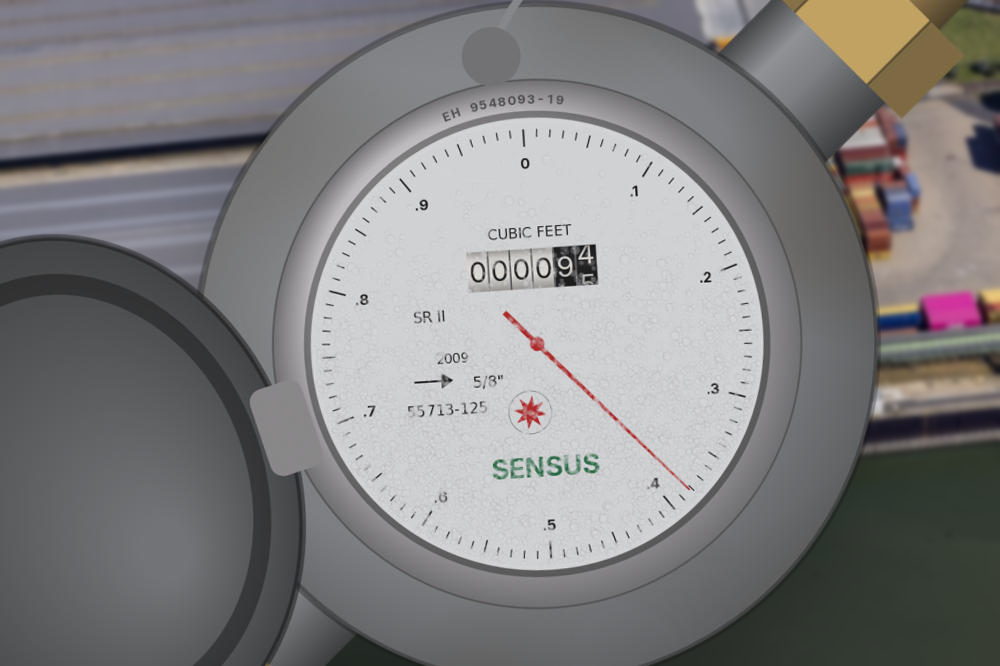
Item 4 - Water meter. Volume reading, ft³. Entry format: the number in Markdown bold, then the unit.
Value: **94.38** ft³
